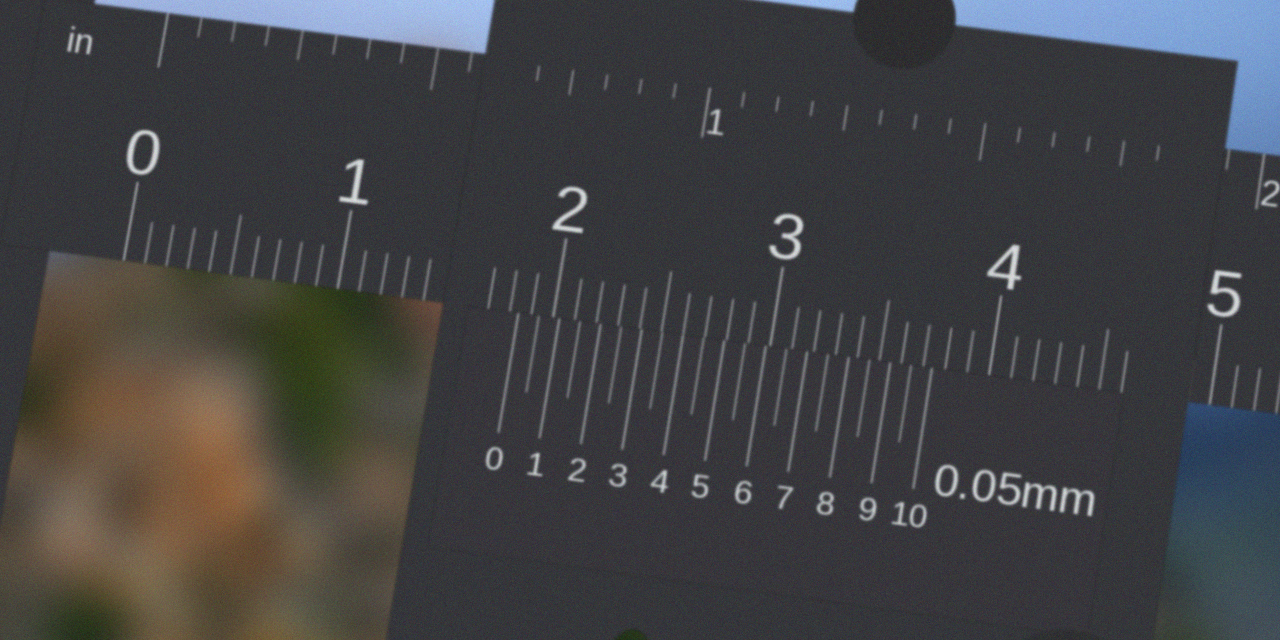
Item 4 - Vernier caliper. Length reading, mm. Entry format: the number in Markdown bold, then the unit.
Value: **18.4** mm
